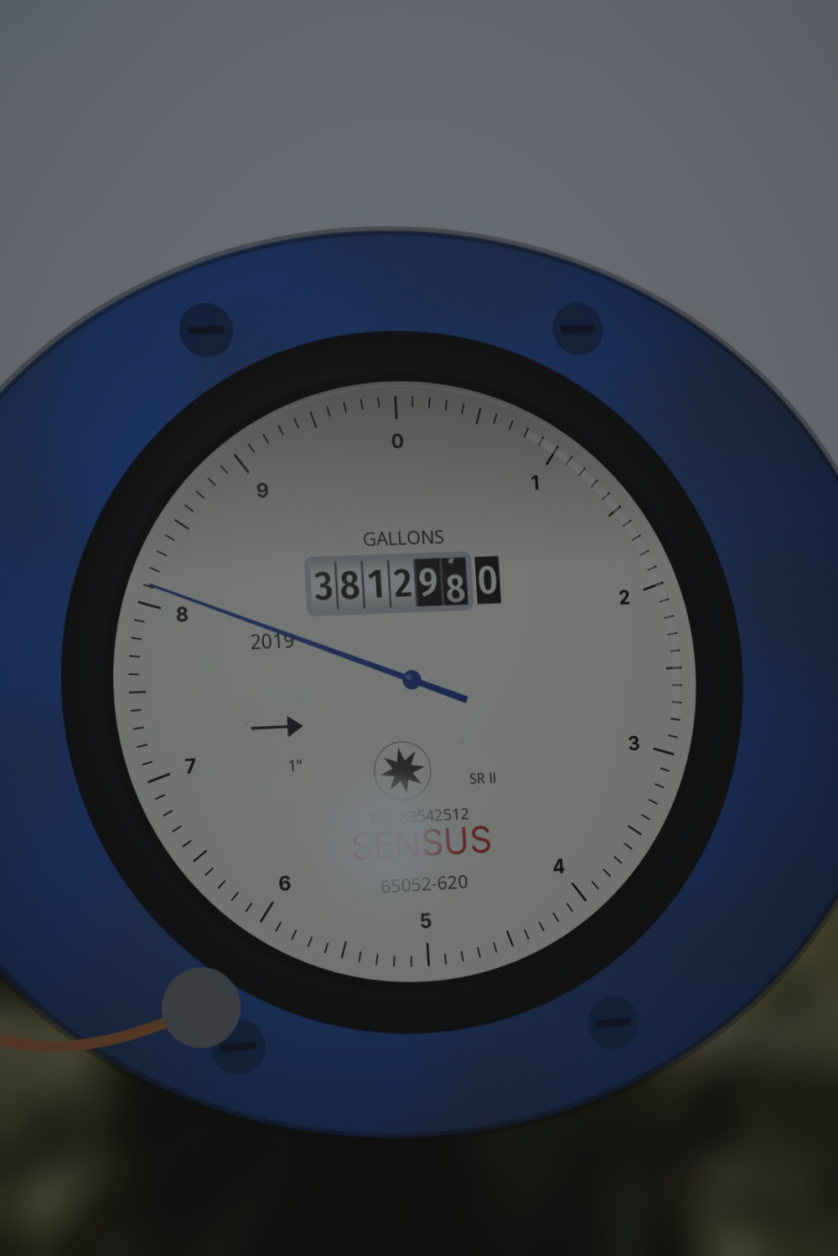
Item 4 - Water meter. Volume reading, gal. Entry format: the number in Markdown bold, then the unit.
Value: **3812978.1** gal
